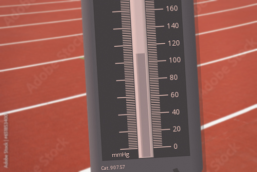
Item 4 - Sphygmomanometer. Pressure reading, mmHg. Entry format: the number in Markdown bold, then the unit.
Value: **110** mmHg
